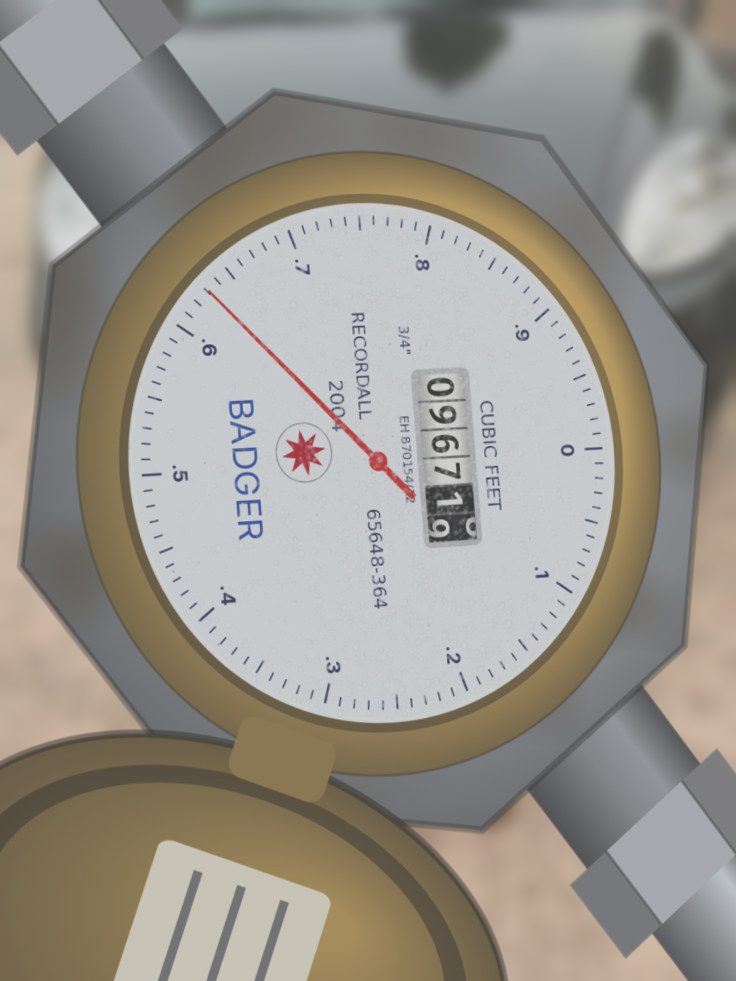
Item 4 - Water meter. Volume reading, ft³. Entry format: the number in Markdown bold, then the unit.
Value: **96718.63** ft³
